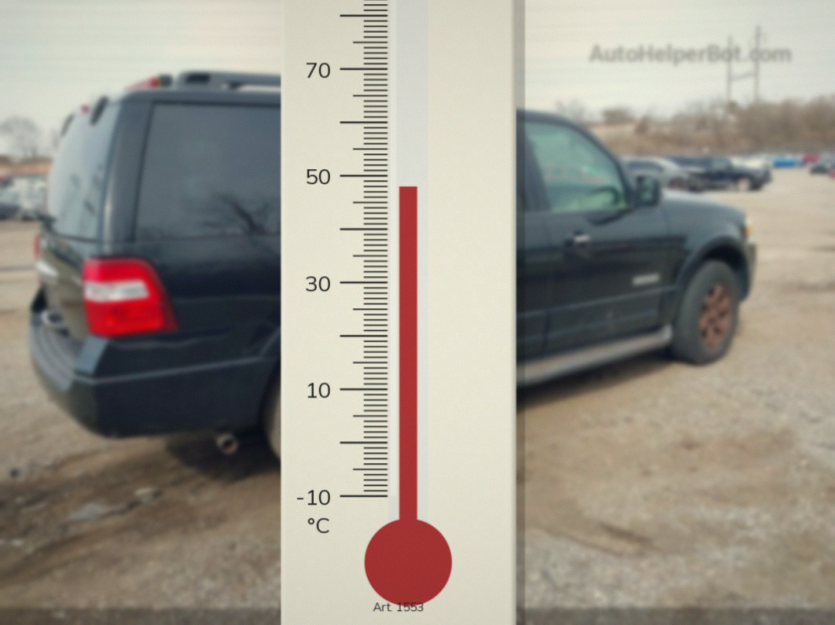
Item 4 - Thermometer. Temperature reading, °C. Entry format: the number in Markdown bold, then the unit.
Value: **48** °C
